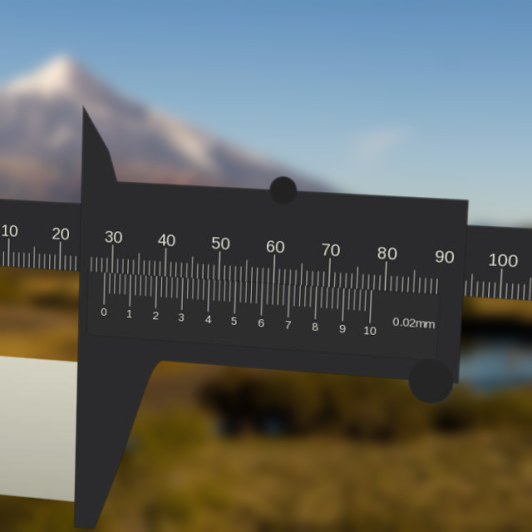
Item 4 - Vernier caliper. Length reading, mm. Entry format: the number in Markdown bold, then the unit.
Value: **28.6** mm
